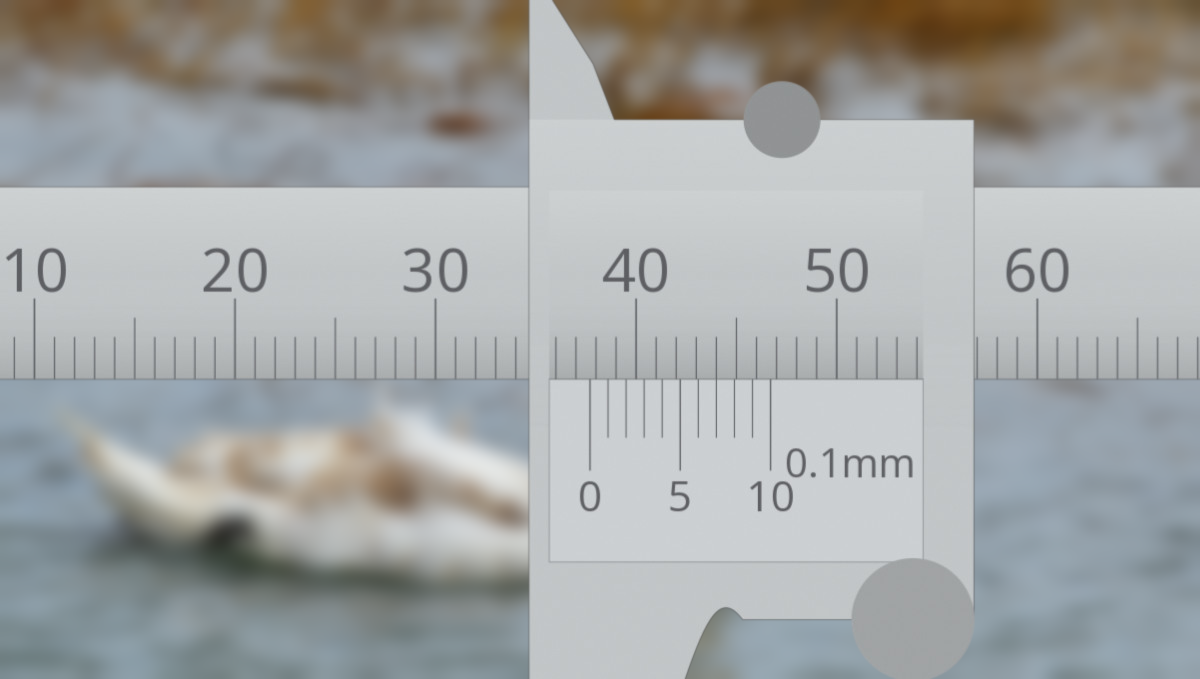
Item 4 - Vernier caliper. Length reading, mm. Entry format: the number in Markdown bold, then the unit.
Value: **37.7** mm
